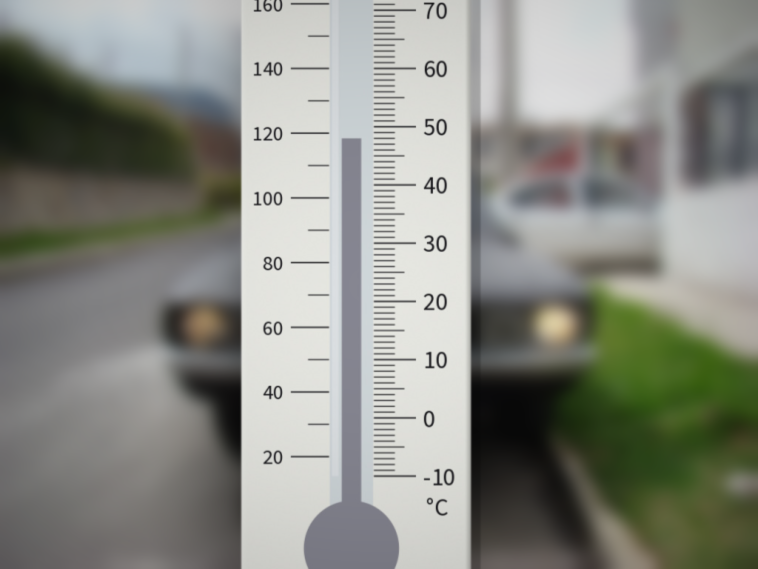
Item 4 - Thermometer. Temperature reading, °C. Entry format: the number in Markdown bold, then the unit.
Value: **48** °C
